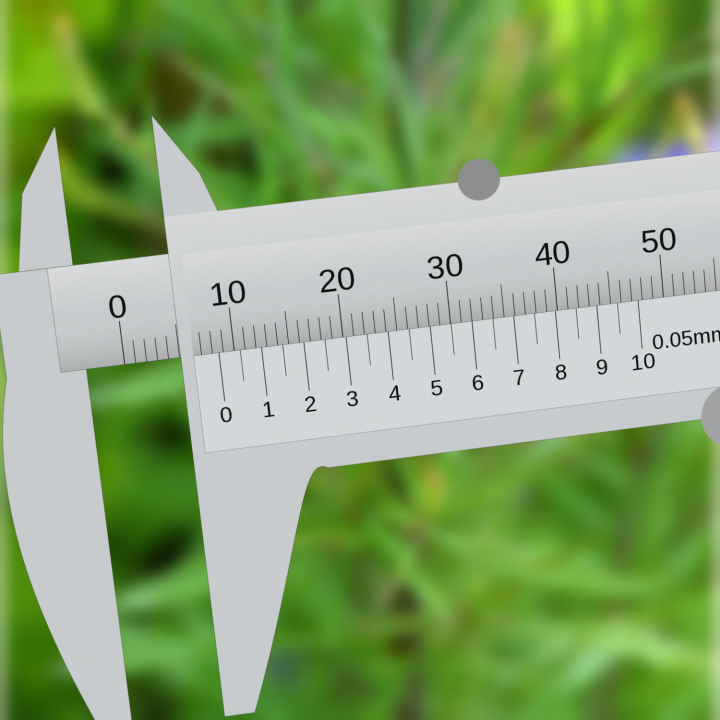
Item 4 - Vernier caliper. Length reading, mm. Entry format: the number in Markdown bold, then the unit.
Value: **8.6** mm
